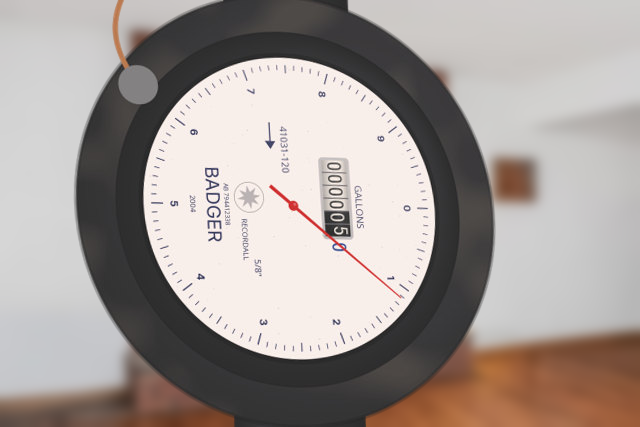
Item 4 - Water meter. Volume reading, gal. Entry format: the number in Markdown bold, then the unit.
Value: **51.1** gal
